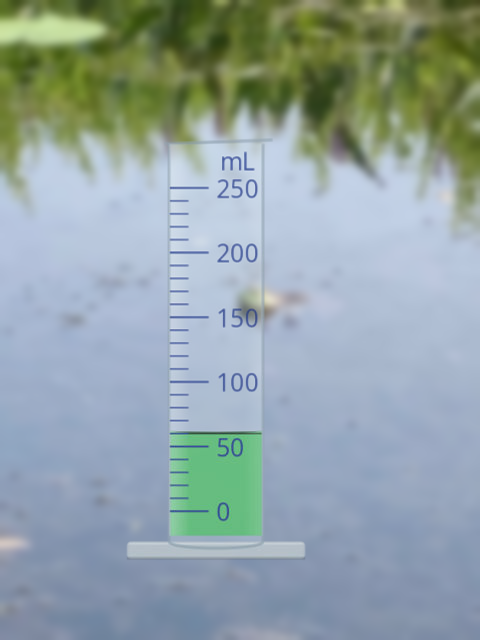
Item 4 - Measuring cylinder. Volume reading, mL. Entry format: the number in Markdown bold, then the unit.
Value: **60** mL
